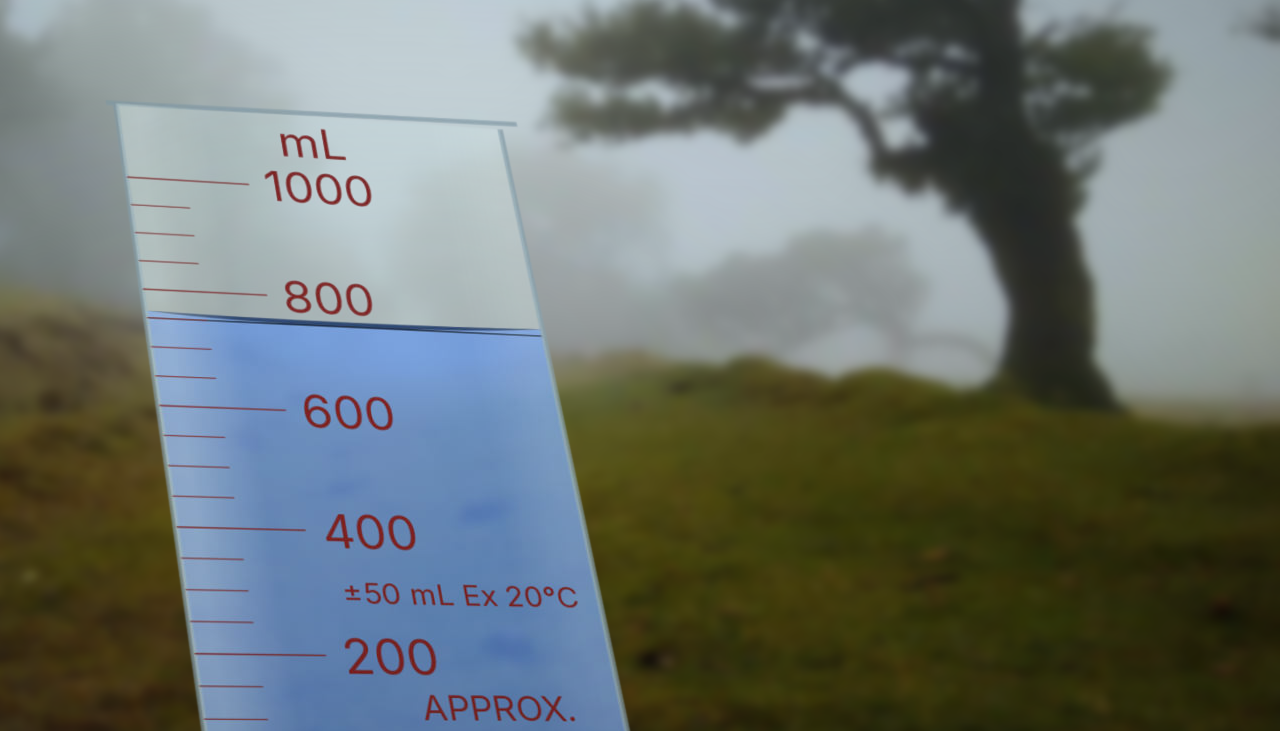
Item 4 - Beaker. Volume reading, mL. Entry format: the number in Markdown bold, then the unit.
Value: **750** mL
